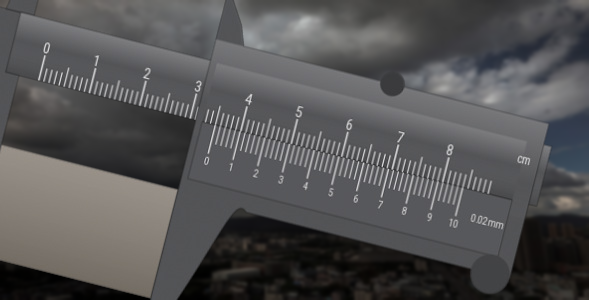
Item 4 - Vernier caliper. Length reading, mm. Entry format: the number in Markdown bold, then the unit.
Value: **35.0** mm
